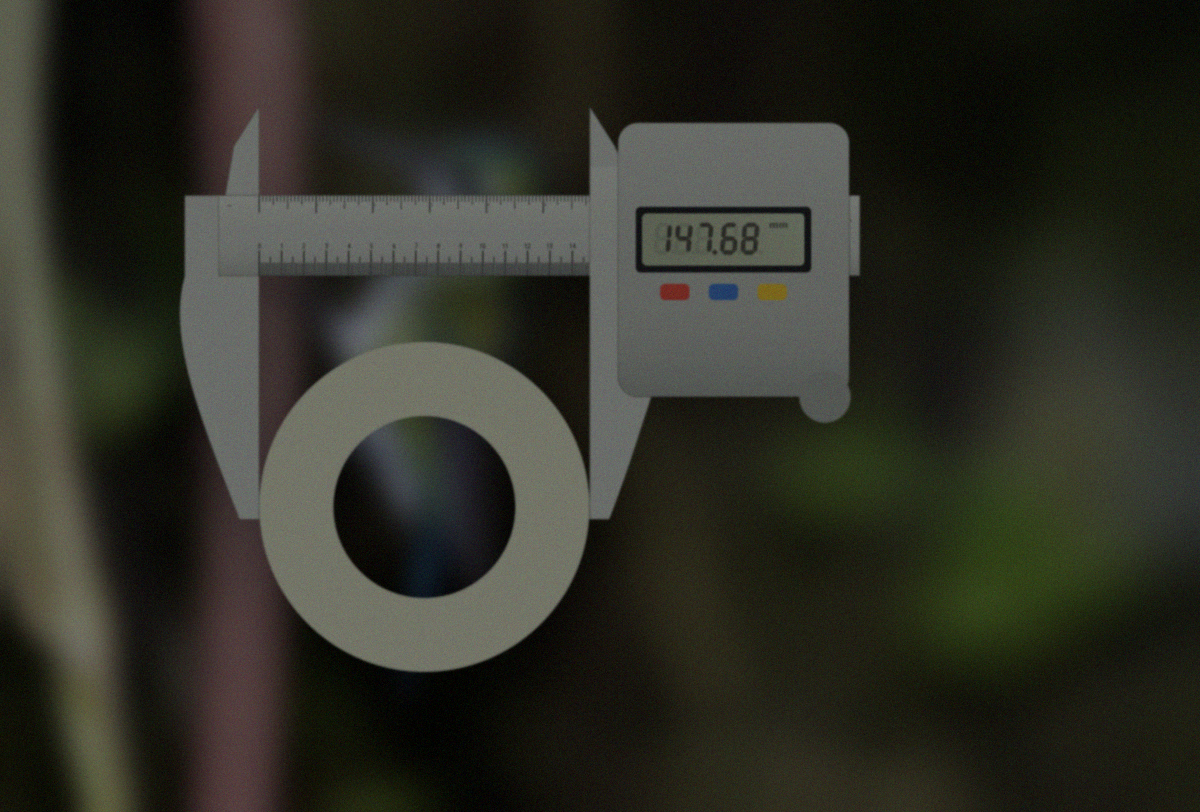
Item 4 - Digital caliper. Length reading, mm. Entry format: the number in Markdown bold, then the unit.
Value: **147.68** mm
